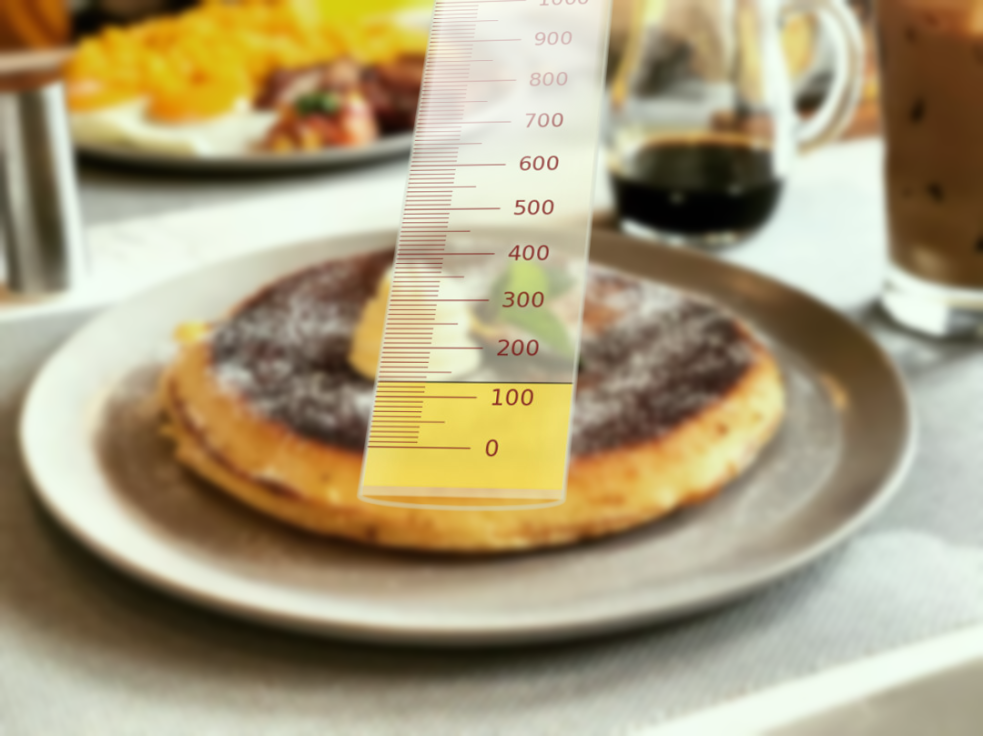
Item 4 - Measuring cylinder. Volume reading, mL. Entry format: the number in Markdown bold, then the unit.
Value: **130** mL
